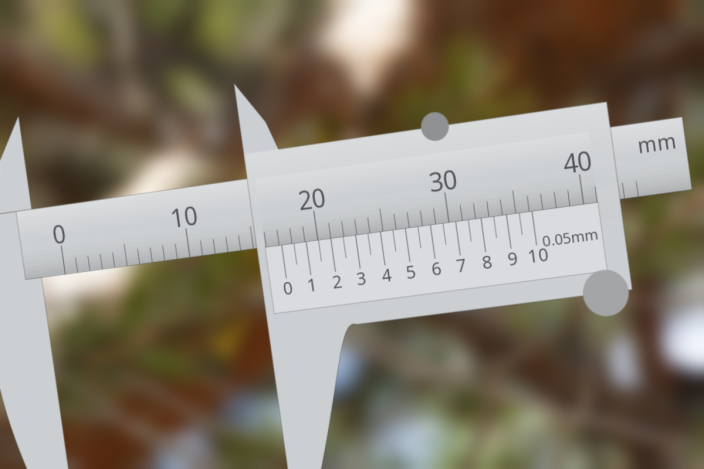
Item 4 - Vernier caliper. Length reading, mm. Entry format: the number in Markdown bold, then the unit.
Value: **17.2** mm
